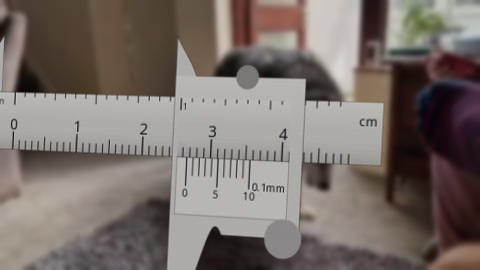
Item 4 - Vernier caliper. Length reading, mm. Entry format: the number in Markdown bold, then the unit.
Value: **26.6** mm
